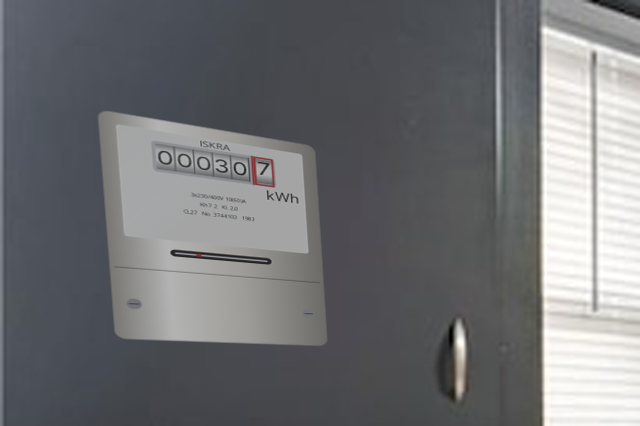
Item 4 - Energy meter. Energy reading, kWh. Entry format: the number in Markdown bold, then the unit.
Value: **30.7** kWh
